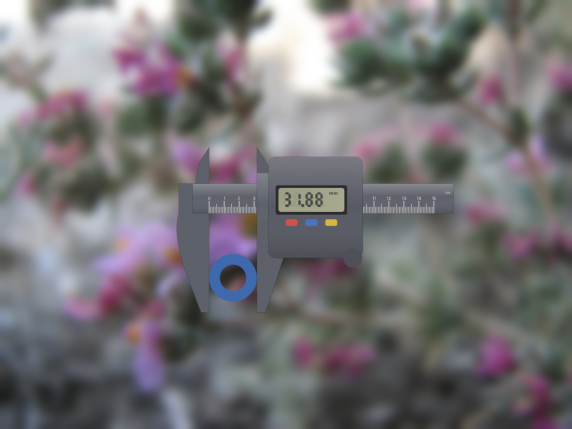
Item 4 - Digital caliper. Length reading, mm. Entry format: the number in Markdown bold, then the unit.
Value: **31.88** mm
